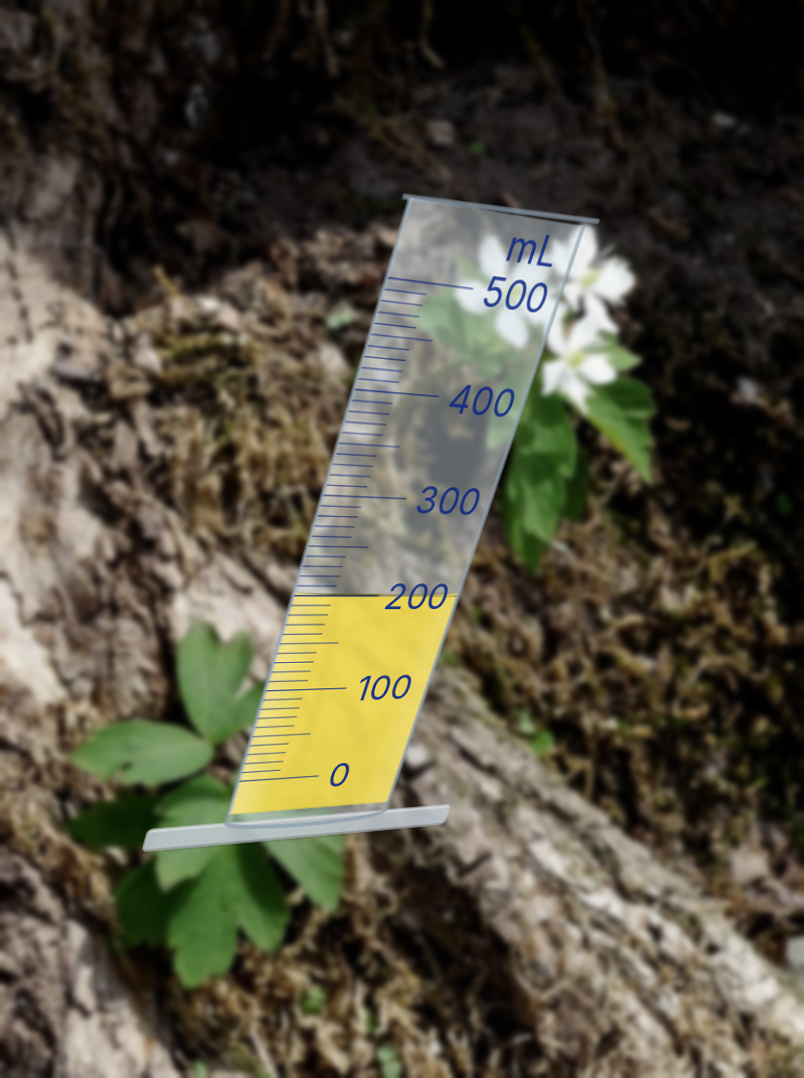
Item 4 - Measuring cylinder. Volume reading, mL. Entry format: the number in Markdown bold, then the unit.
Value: **200** mL
